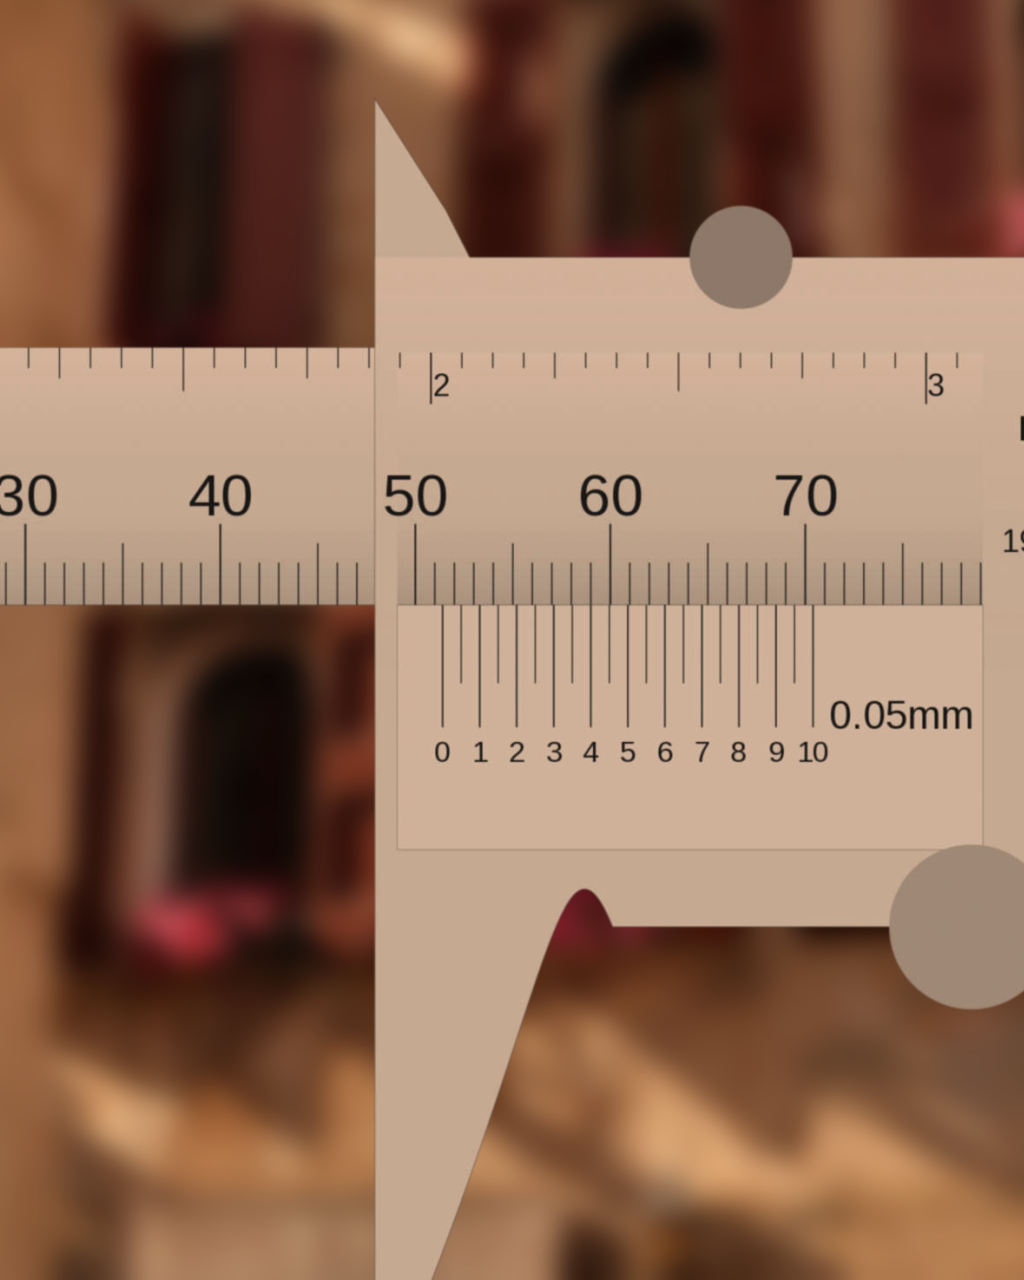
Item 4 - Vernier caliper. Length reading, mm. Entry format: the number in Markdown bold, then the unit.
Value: **51.4** mm
